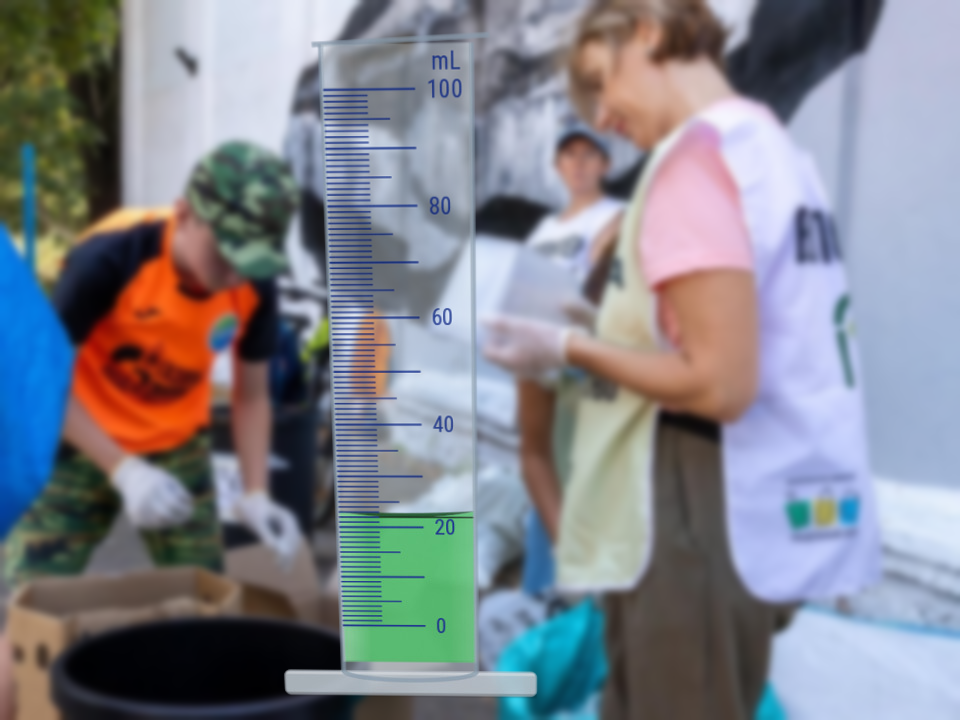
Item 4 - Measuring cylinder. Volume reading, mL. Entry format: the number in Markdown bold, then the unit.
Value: **22** mL
